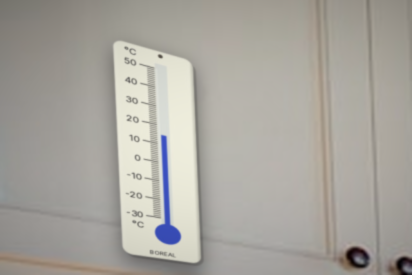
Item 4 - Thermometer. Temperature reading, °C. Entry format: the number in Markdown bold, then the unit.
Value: **15** °C
